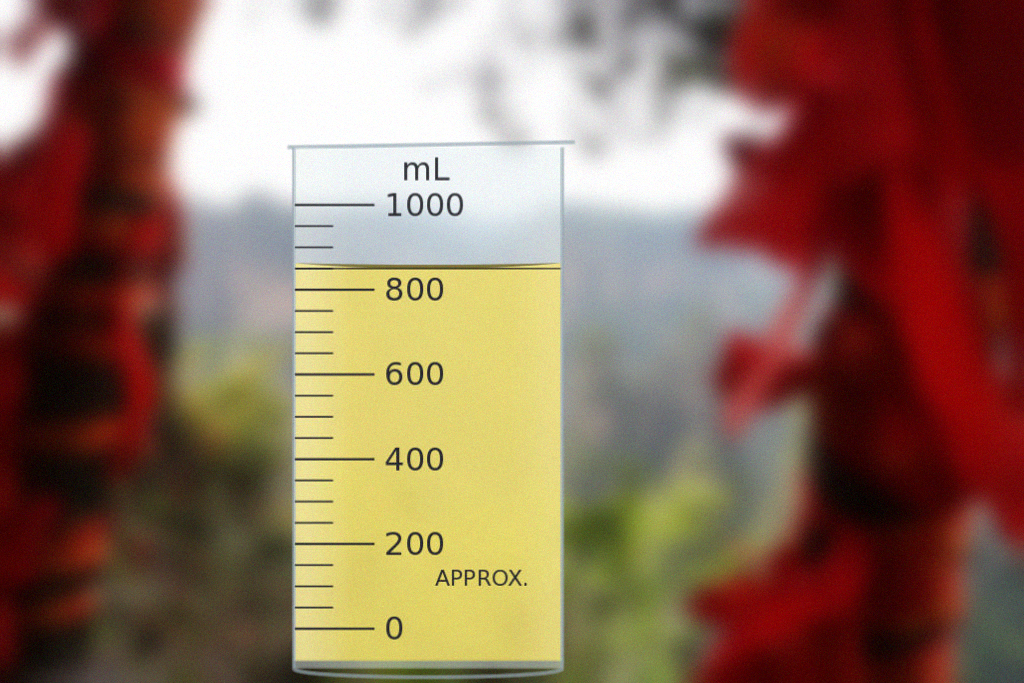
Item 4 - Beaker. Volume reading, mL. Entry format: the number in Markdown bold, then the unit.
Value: **850** mL
